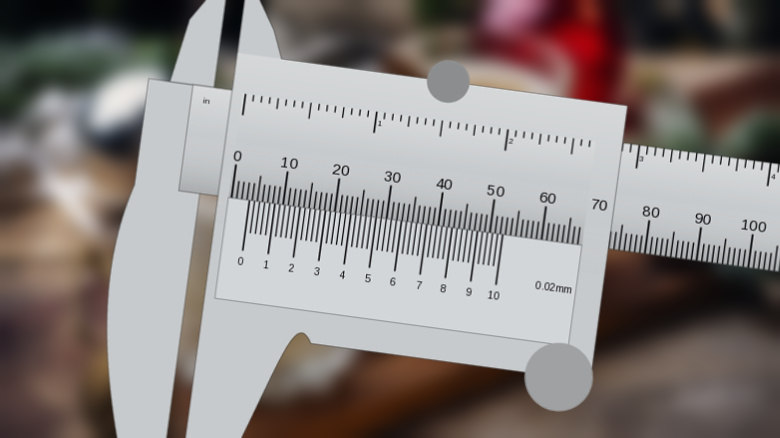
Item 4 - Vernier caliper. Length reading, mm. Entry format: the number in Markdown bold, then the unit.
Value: **3.5** mm
